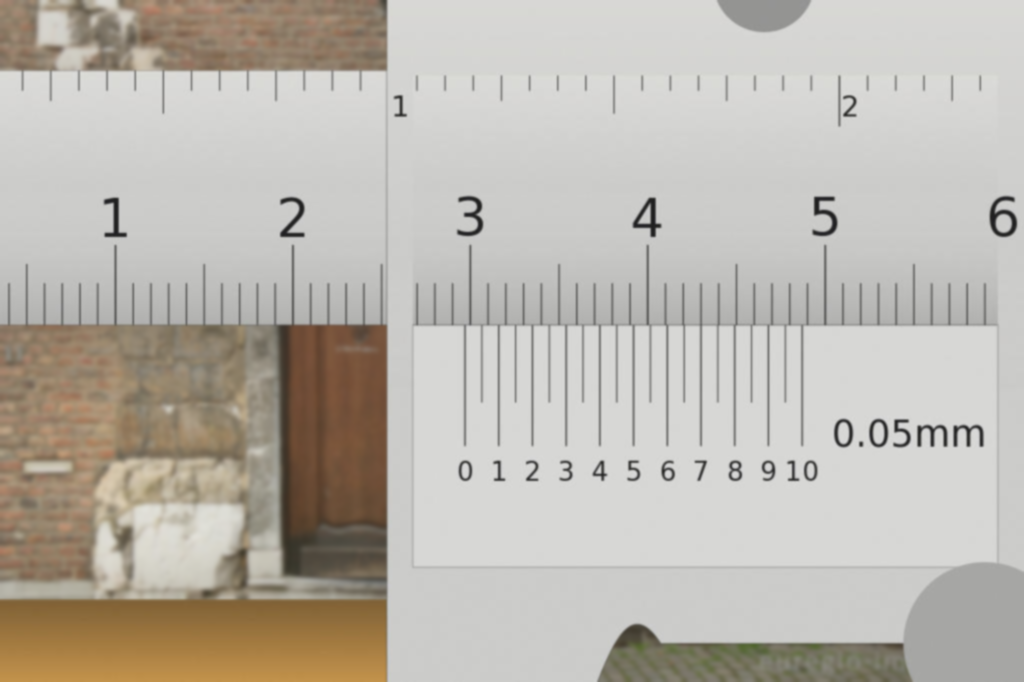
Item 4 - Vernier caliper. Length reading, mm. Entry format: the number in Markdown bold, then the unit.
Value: **29.7** mm
